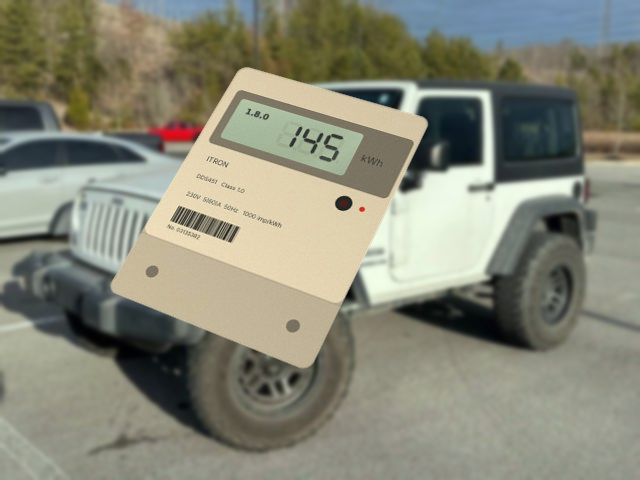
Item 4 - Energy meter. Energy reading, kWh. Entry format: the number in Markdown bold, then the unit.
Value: **145** kWh
